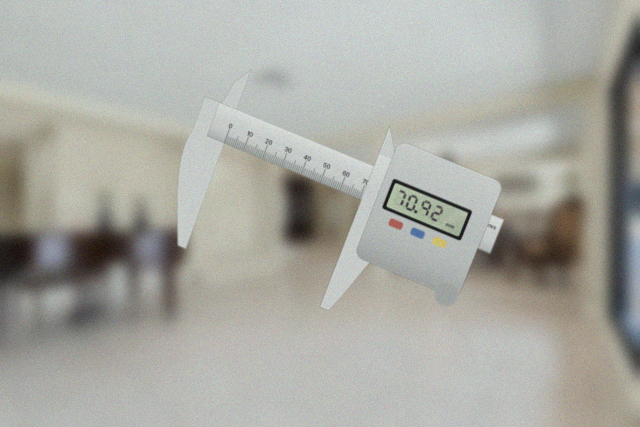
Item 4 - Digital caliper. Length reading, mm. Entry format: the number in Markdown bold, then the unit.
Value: **70.92** mm
